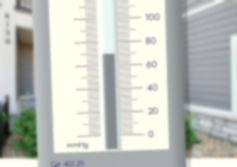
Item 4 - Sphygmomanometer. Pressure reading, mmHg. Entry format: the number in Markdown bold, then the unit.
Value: **70** mmHg
